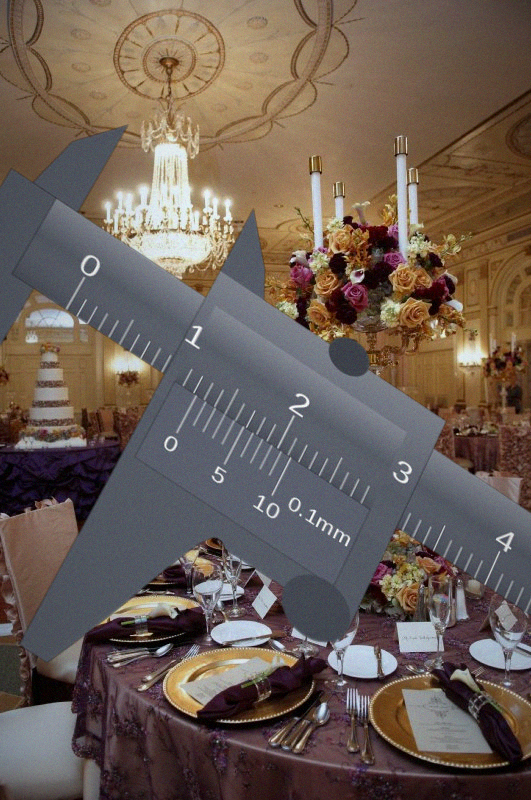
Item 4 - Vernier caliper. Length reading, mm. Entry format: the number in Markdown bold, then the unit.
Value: **12.3** mm
